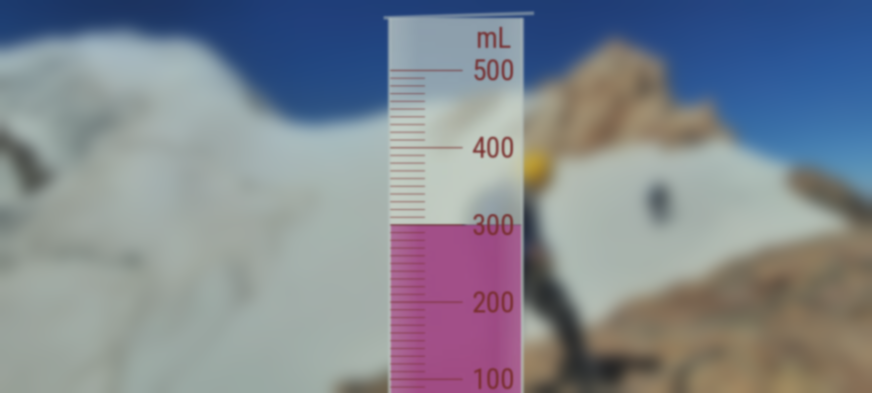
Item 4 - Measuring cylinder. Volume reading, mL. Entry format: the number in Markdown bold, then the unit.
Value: **300** mL
